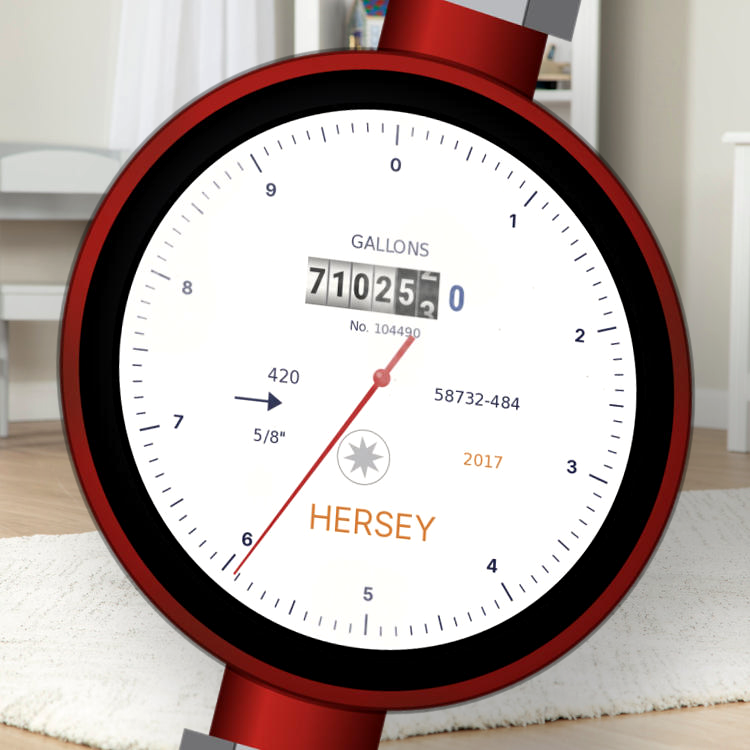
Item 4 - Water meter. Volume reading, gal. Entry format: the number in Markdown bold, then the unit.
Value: **7102525.9** gal
